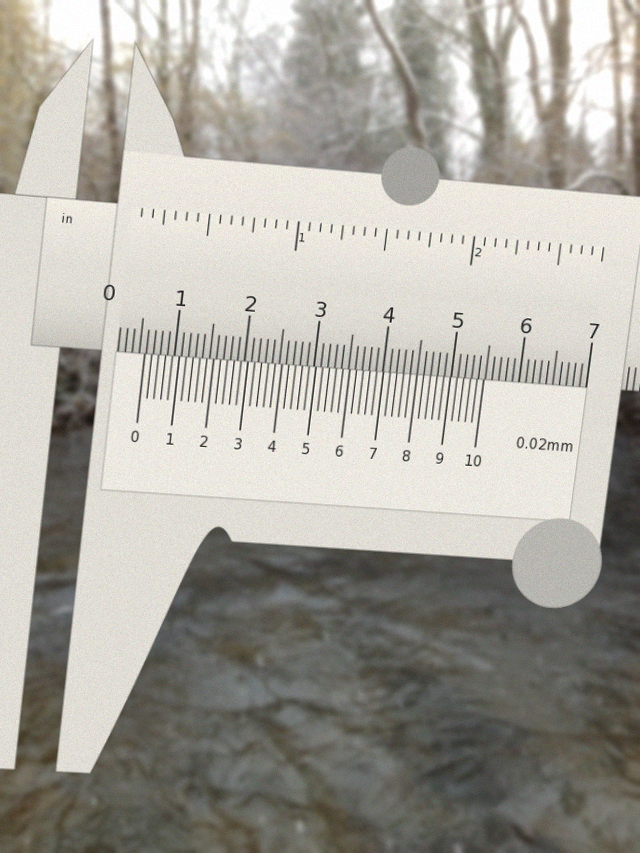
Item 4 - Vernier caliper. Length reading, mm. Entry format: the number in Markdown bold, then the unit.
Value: **5.8** mm
